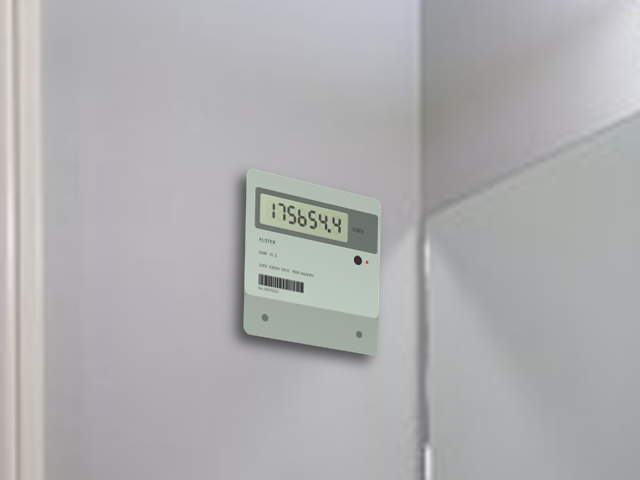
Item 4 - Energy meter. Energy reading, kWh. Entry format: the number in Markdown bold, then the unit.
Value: **175654.4** kWh
